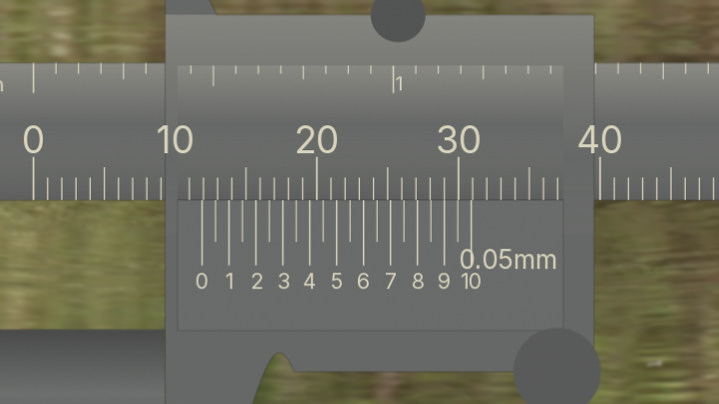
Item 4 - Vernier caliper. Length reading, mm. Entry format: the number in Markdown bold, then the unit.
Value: **11.9** mm
